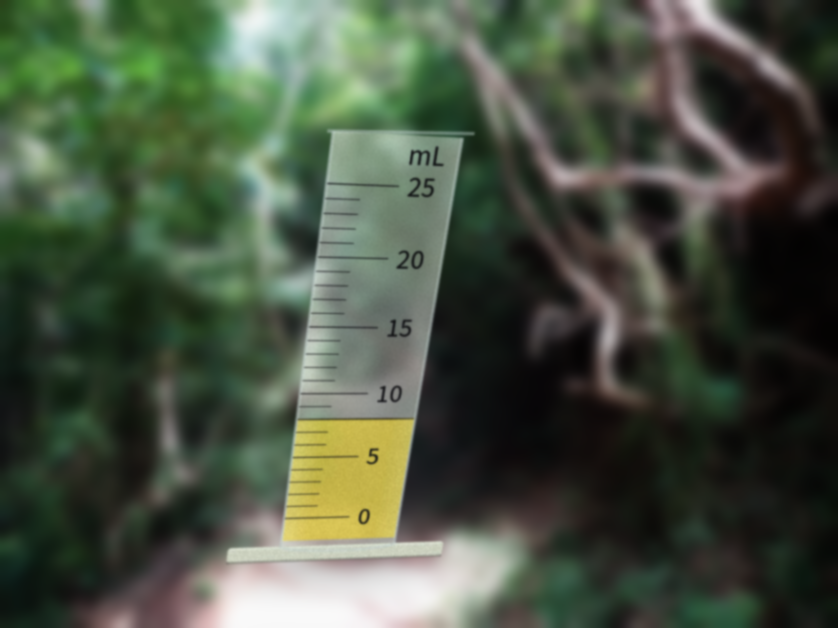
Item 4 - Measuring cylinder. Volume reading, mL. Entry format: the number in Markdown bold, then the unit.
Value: **8** mL
